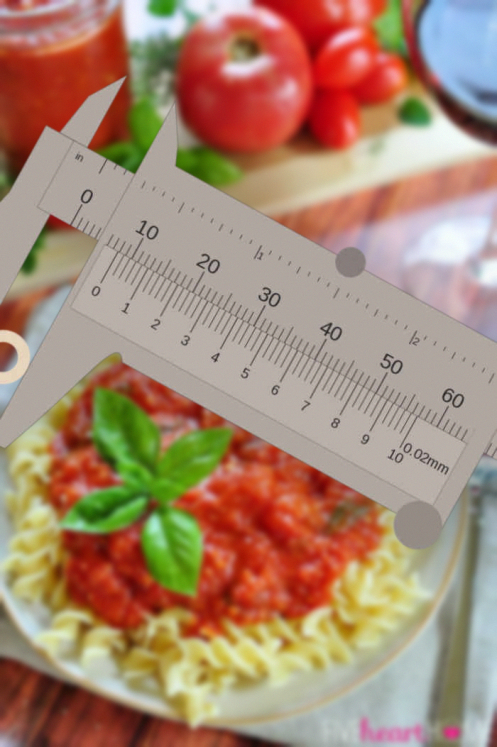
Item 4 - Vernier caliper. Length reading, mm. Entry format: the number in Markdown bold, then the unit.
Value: **7.8** mm
